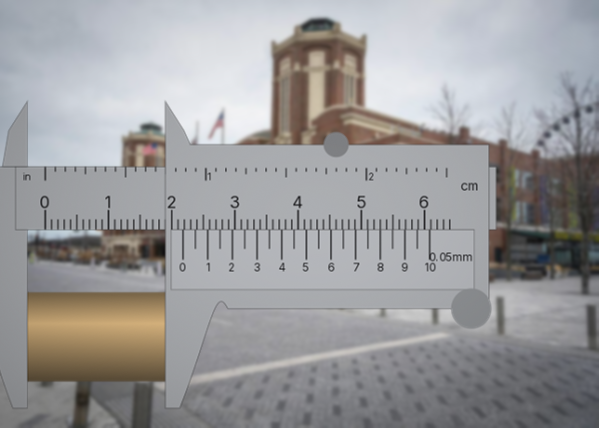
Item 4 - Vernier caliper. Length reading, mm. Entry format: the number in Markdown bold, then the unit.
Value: **21.8** mm
